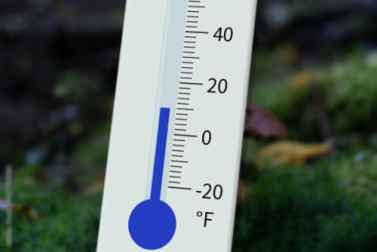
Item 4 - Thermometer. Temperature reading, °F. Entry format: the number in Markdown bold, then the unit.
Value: **10** °F
